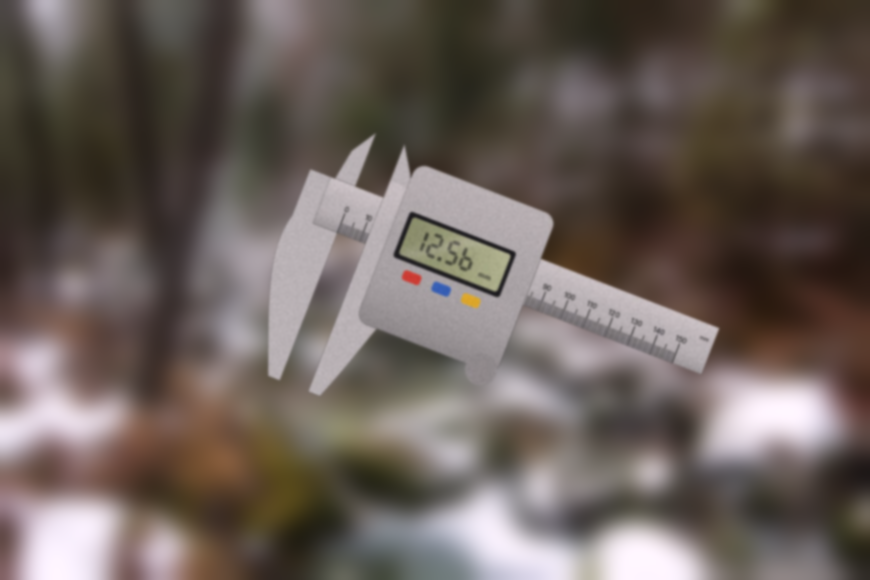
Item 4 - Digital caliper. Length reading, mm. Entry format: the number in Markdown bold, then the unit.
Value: **12.56** mm
